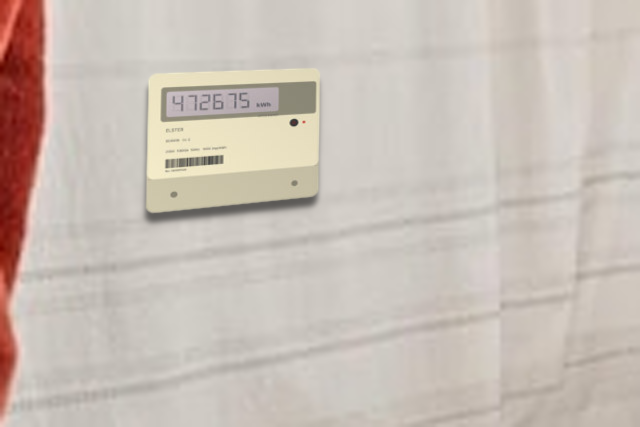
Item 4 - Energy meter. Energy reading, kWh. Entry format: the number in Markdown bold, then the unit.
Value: **472675** kWh
